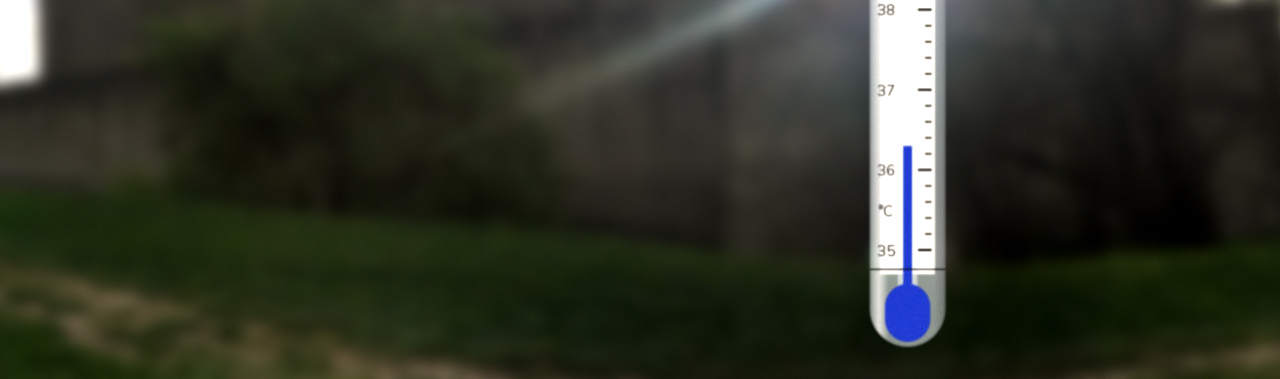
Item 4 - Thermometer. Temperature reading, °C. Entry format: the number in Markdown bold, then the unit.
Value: **36.3** °C
